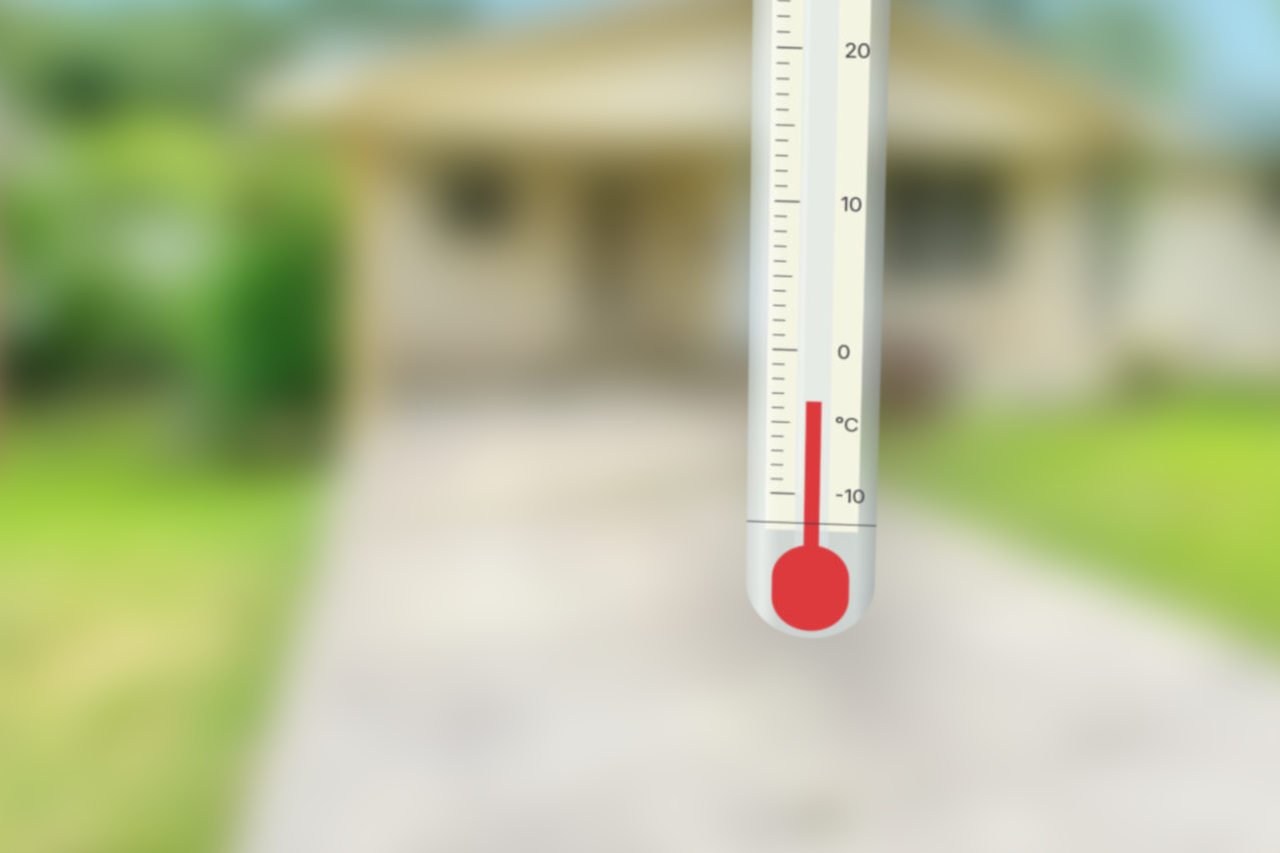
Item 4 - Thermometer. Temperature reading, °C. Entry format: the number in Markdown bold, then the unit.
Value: **-3.5** °C
